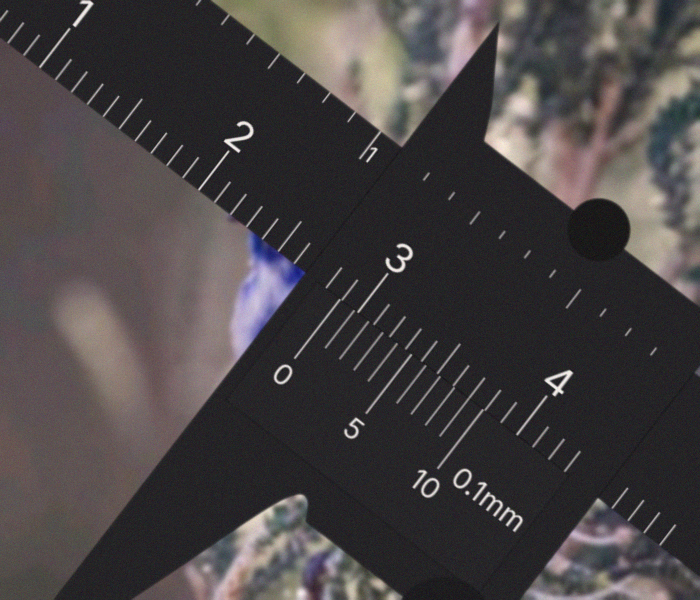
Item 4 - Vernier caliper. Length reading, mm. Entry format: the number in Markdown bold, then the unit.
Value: **28.9** mm
